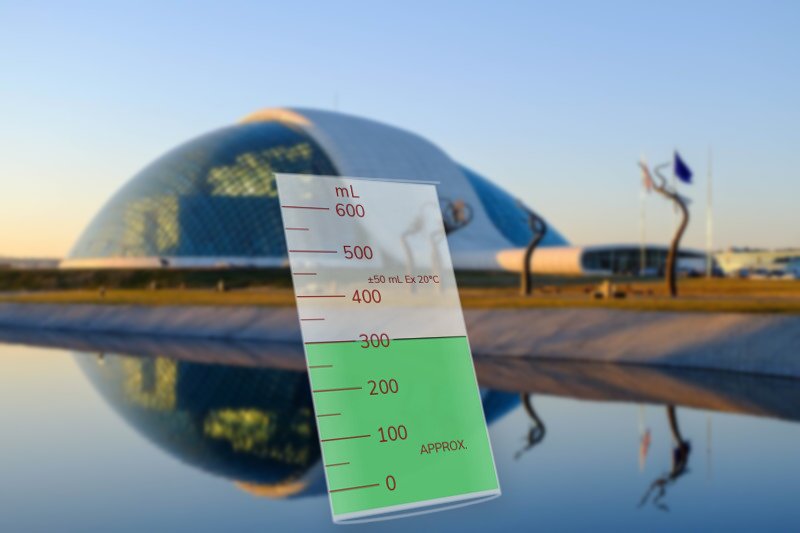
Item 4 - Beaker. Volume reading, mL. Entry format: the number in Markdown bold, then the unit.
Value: **300** mL
